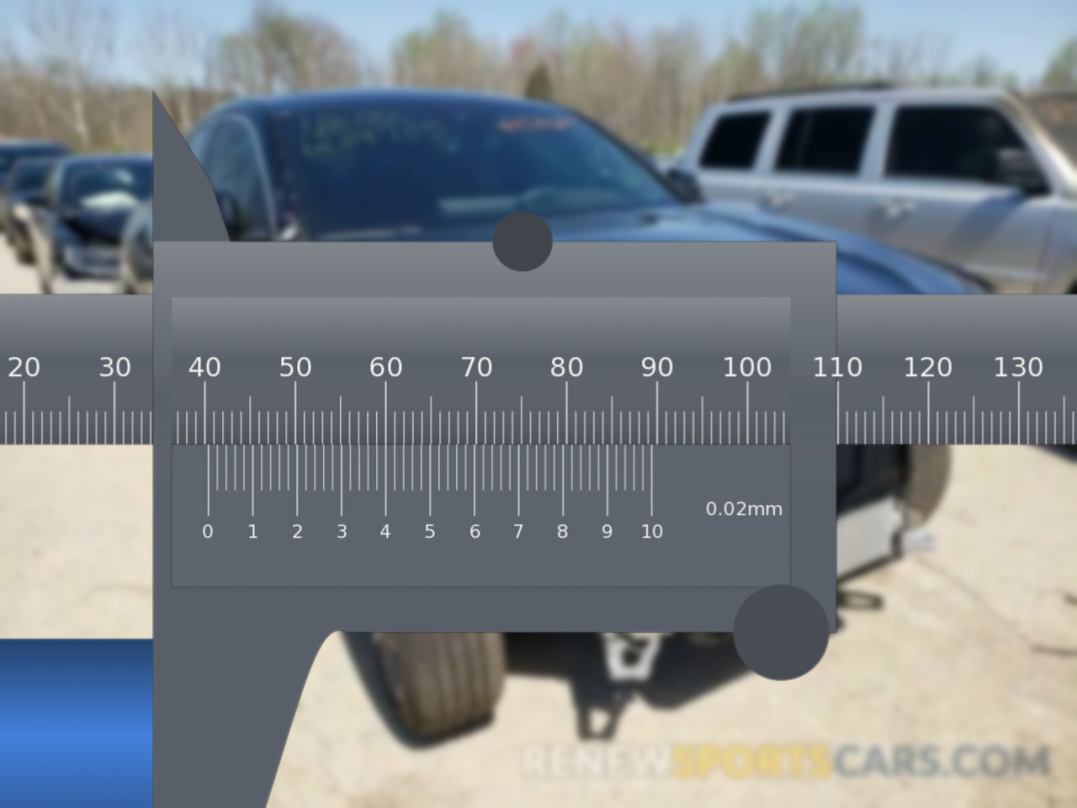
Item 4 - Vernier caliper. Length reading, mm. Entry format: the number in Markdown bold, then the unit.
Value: **40.4** mm
